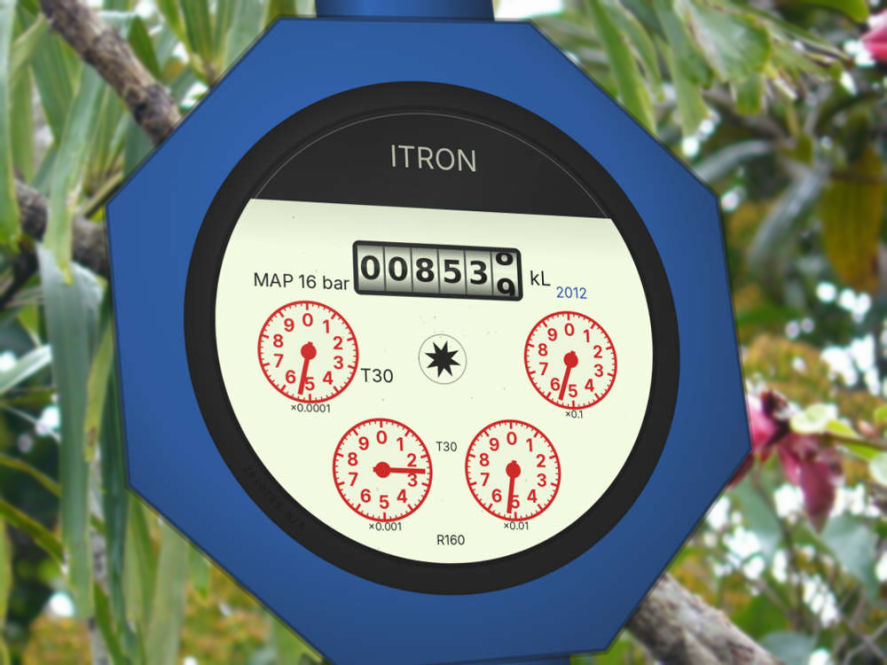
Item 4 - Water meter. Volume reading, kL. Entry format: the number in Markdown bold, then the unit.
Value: **8538.5525** kL
